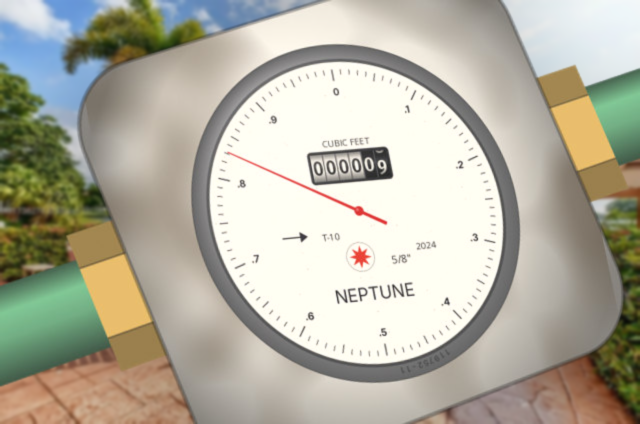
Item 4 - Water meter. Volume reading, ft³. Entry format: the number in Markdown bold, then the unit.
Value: **8.83** ft³
